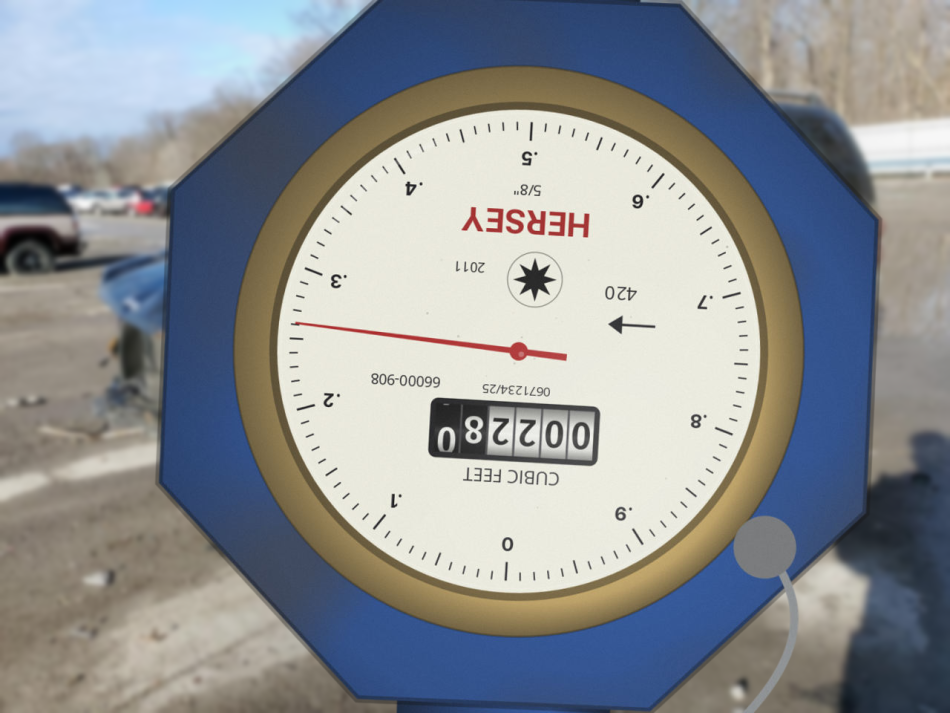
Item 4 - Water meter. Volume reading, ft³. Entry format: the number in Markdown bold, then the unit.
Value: **2280.26** ft³
